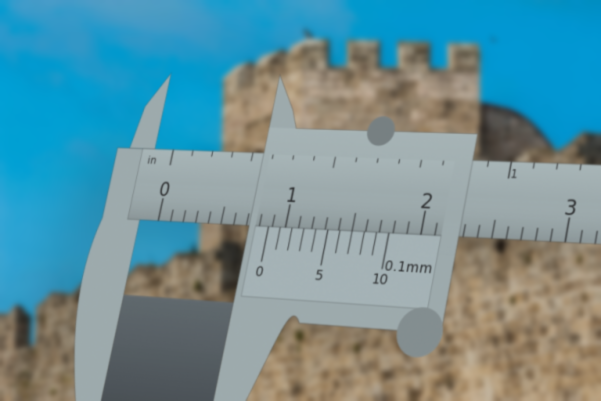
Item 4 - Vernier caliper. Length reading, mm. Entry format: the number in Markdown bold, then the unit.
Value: **8.7** mm
